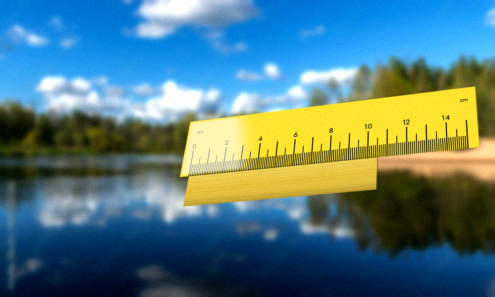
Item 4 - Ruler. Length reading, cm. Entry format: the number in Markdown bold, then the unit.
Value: **10.5** cm
